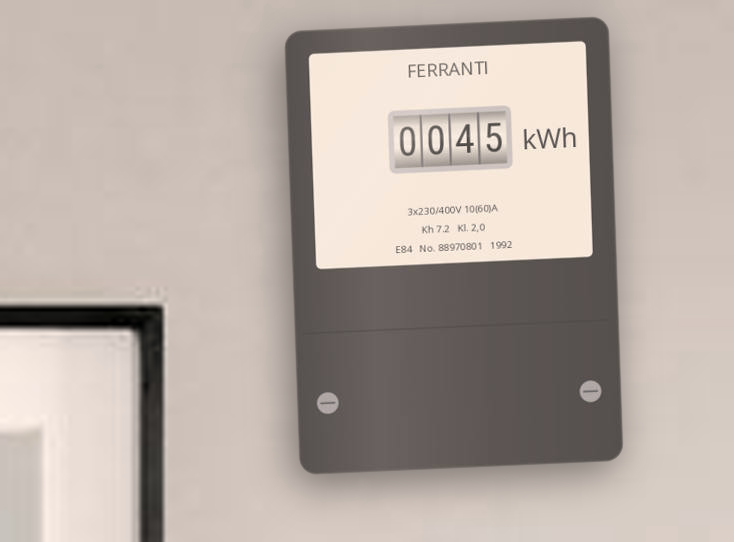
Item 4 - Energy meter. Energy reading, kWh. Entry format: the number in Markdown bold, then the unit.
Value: **45** kWh
